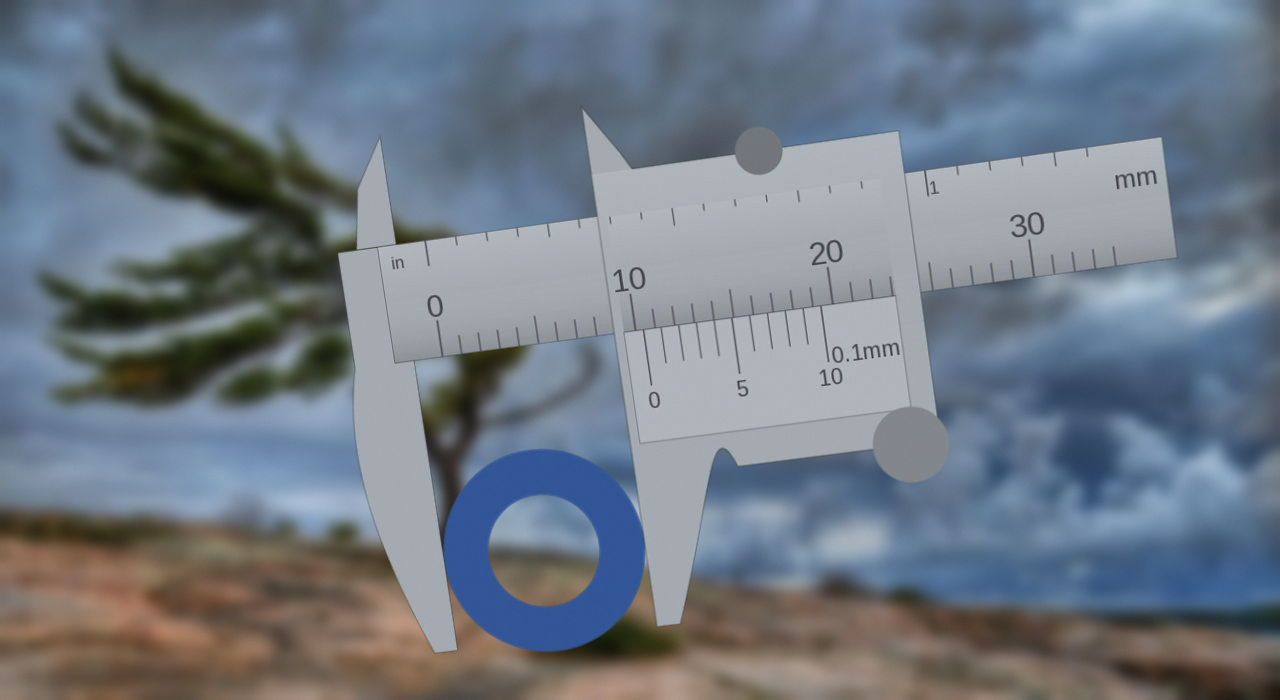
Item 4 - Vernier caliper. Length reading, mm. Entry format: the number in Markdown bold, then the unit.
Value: **10.4** mm
